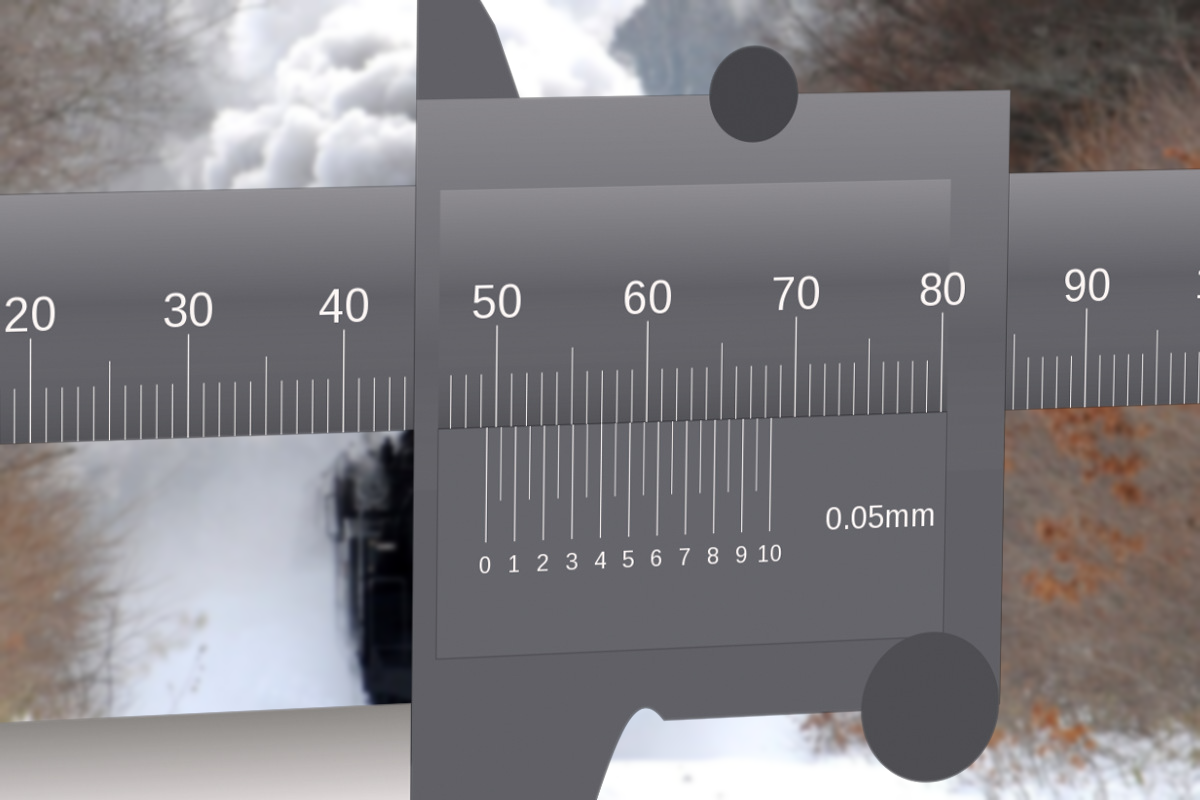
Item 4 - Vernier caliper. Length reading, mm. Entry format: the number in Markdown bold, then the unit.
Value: **49.4** mm
